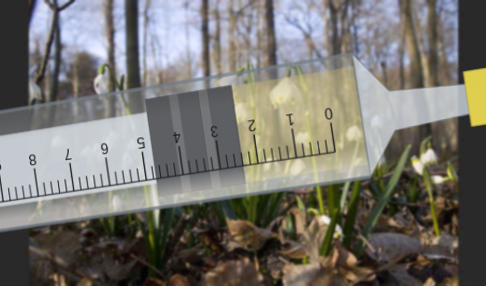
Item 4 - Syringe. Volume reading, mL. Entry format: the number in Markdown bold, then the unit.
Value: **2.4** mL
